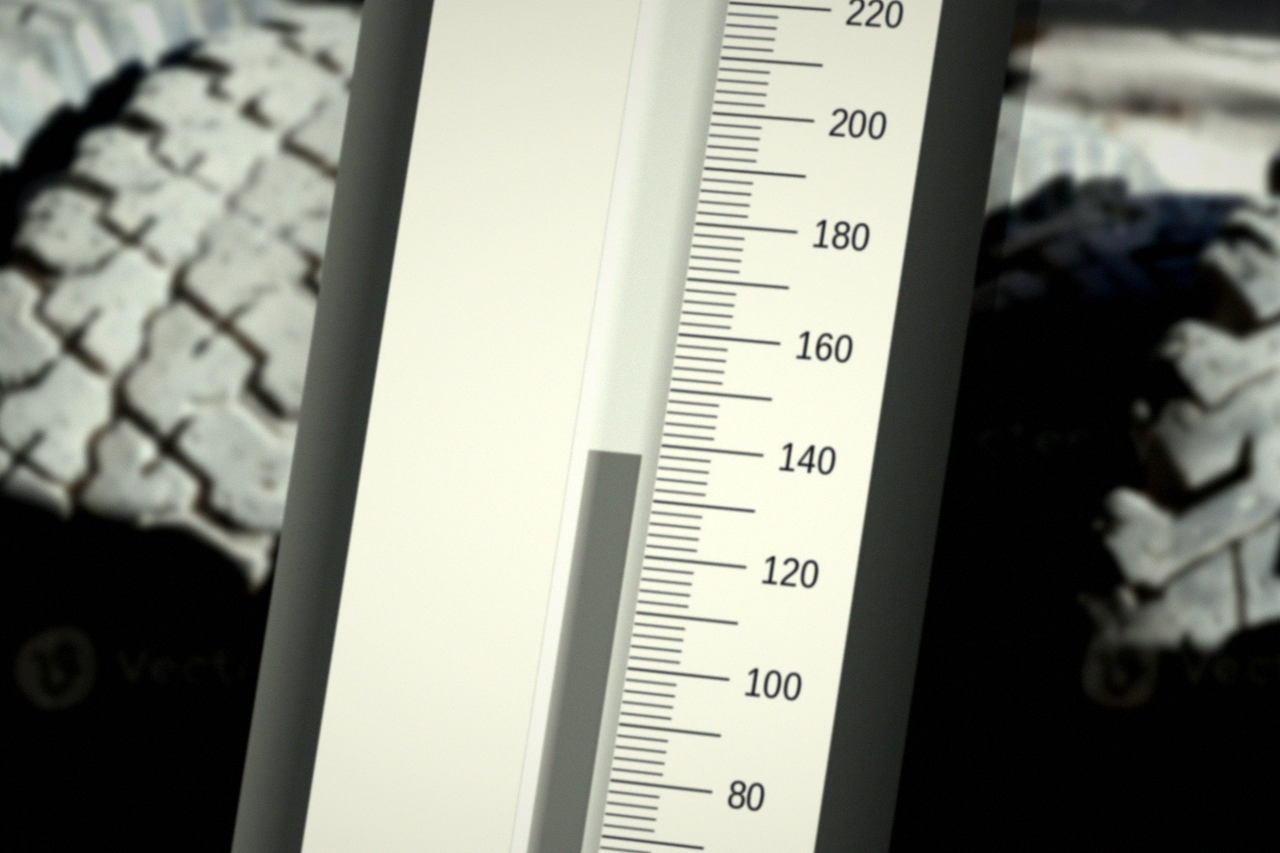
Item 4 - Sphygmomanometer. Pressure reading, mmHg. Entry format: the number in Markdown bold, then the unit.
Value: **138** mmHg
